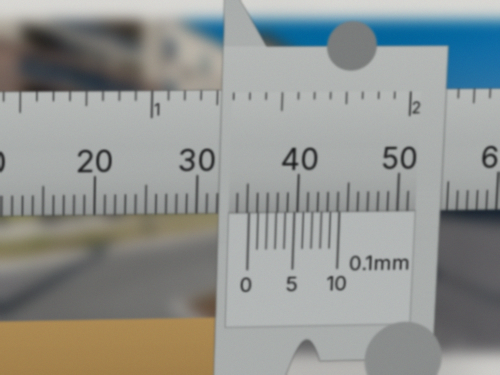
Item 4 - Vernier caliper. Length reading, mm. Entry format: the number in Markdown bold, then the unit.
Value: **35.2** mm
